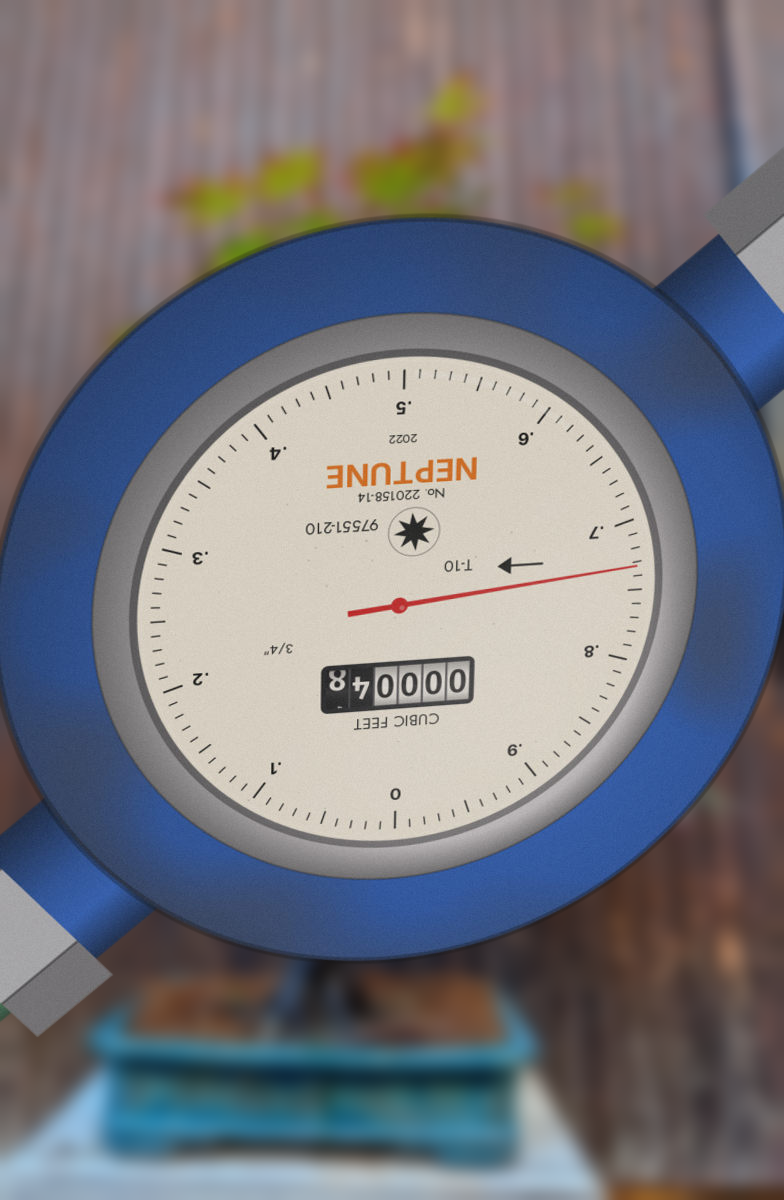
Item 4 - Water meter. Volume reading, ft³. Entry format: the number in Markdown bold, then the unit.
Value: **47.73** ft³
